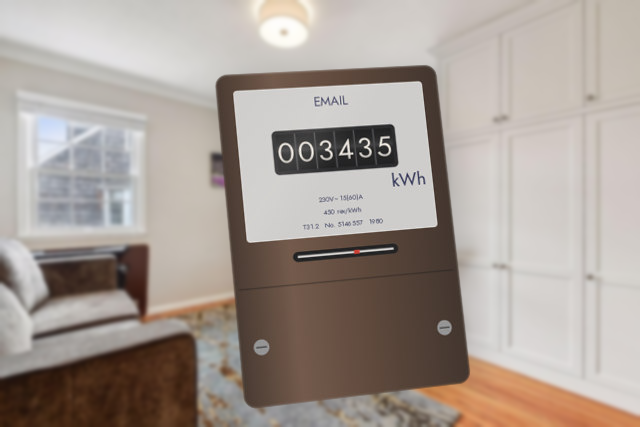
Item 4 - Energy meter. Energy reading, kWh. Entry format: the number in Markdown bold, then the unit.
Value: **3435** kWh
